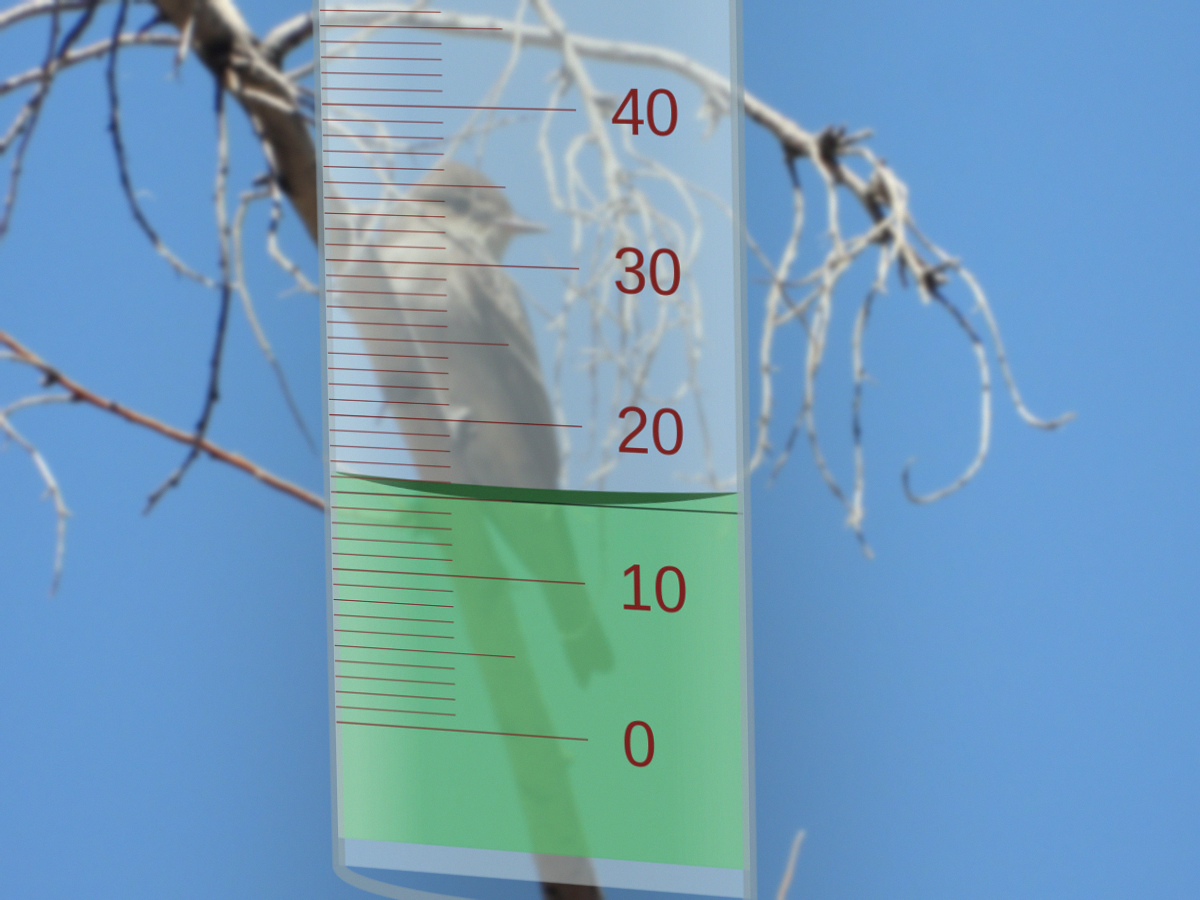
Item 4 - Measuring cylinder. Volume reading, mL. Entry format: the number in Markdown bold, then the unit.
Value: **15** mL
